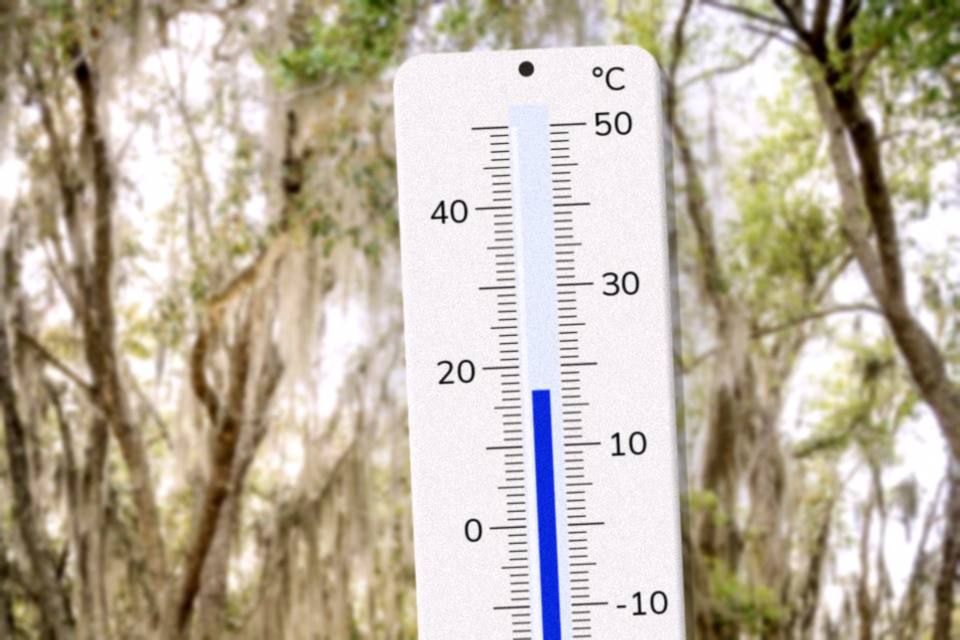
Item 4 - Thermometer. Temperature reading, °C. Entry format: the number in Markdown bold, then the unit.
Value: **17** °C
